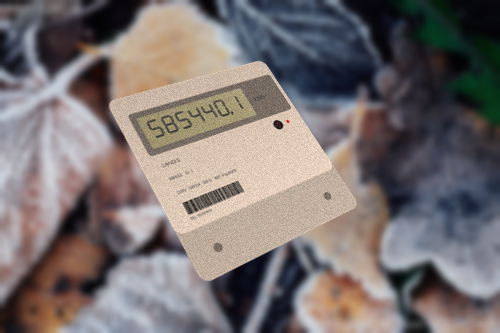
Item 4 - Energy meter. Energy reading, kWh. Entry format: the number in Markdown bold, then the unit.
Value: **585440.1** kWh
